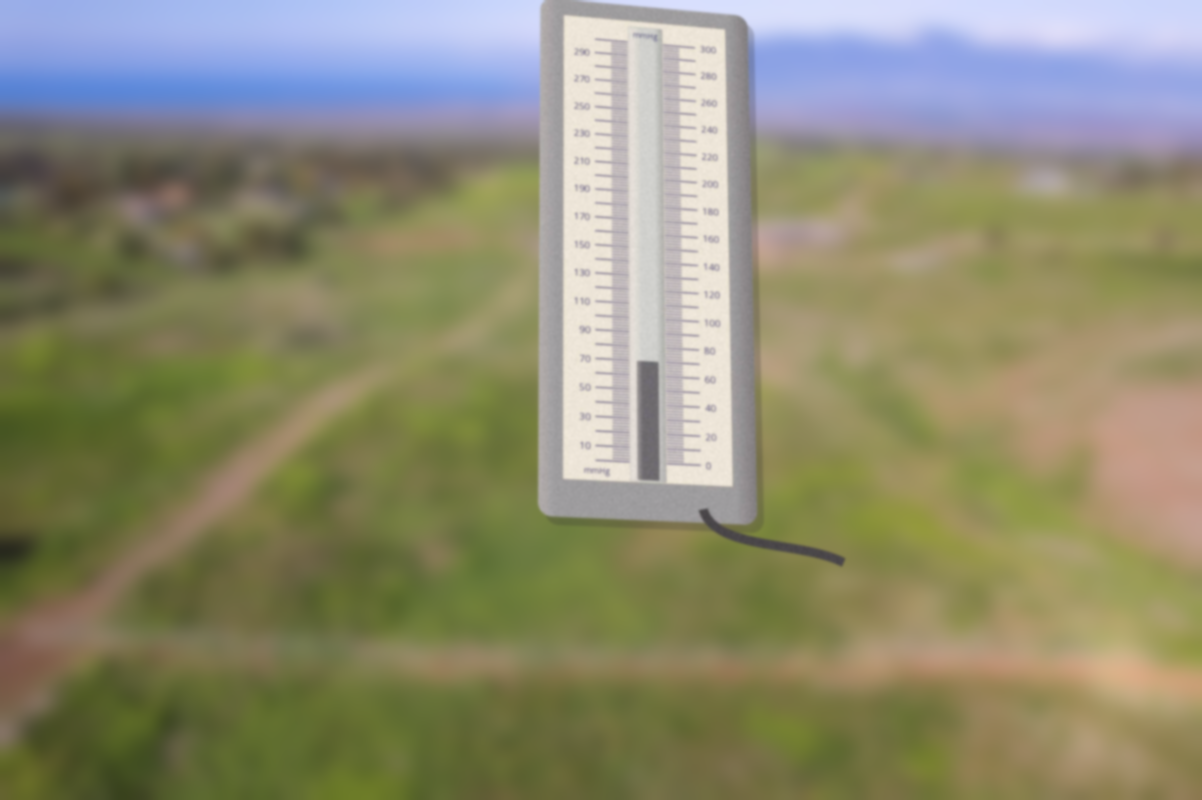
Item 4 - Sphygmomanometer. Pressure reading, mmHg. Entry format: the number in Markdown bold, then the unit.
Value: **70** mmHg
